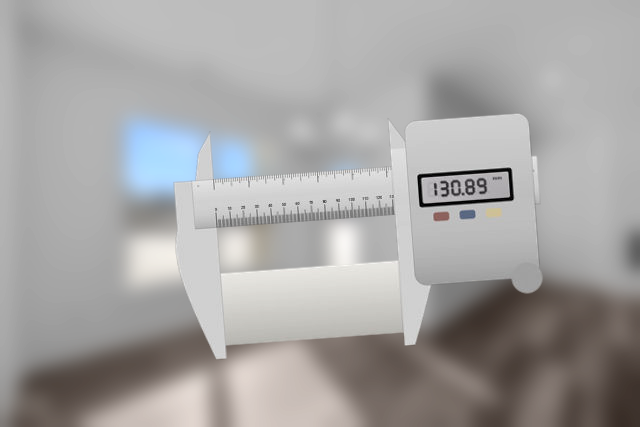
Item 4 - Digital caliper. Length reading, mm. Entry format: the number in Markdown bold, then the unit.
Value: **130.89** mm
